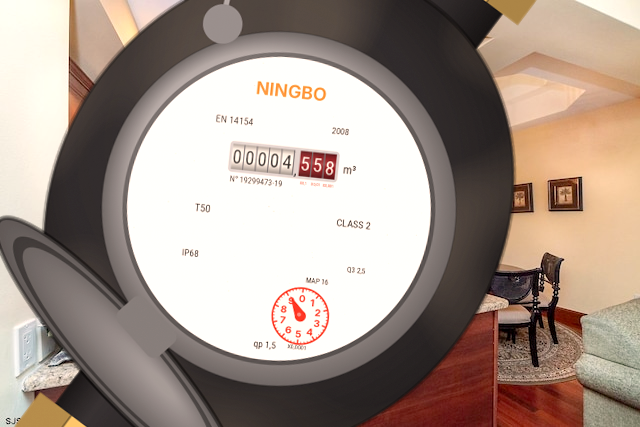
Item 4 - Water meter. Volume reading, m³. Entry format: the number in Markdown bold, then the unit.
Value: **4.5579** m³
